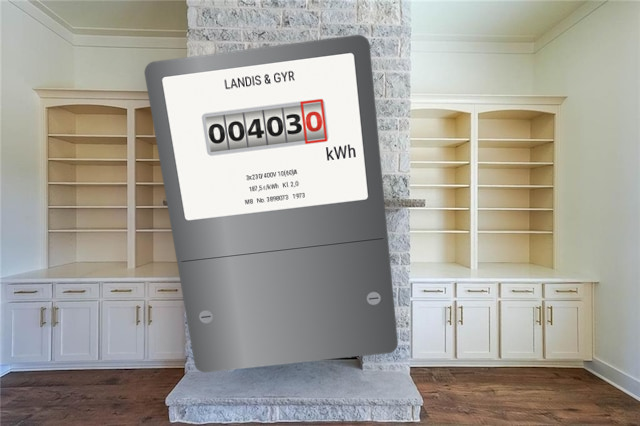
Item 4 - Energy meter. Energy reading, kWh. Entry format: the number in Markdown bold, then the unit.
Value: **403.0** kWh
